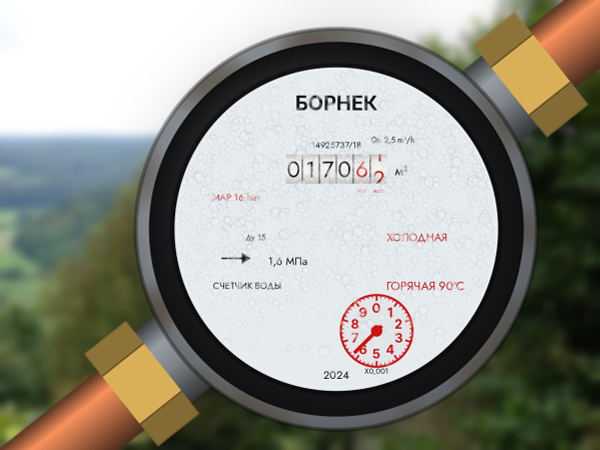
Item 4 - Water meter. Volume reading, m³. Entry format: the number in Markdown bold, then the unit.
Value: **170.616** m³
